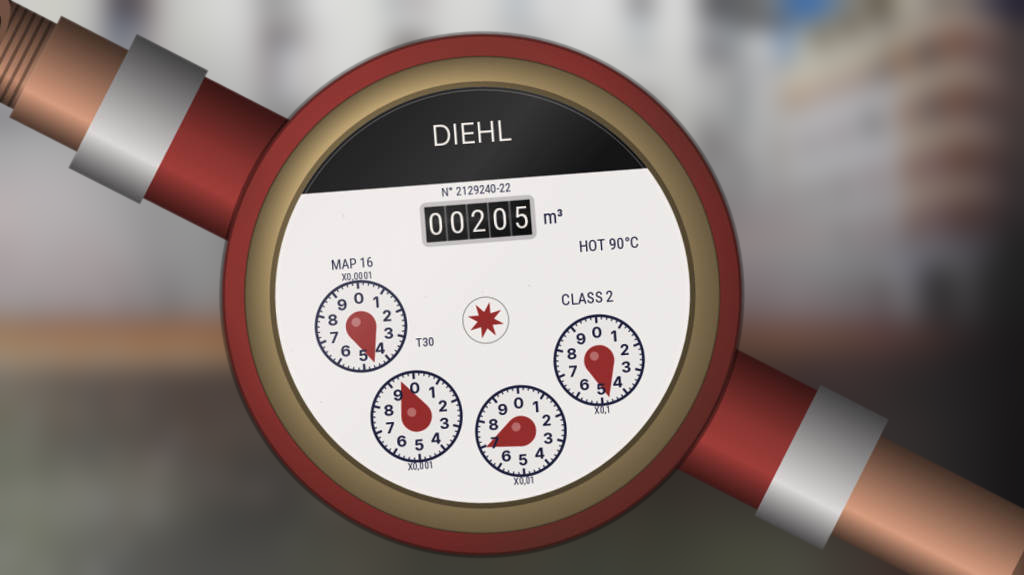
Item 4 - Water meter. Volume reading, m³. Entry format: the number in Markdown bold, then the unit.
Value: **205.4694** m³
